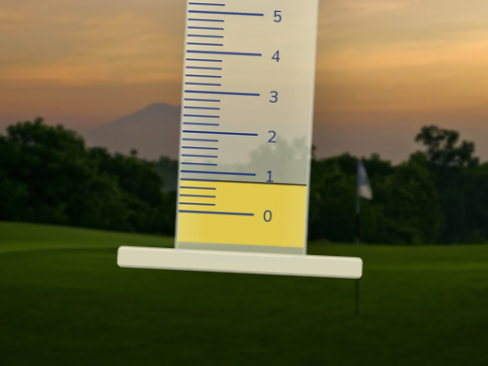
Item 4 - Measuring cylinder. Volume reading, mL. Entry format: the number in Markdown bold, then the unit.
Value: **0.8** mL
